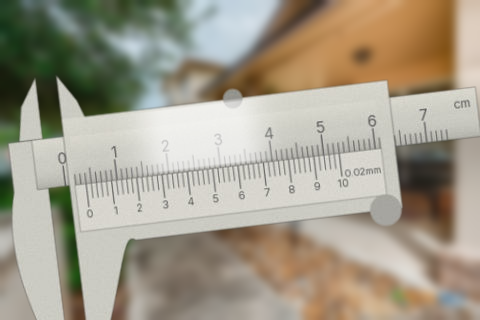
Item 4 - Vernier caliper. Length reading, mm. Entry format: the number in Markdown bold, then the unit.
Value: **4.0** mm
